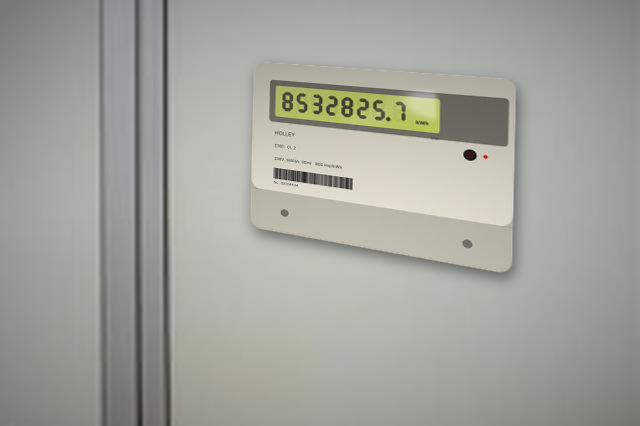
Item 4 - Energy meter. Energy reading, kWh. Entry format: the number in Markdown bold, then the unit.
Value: **8532825.7** kWh
